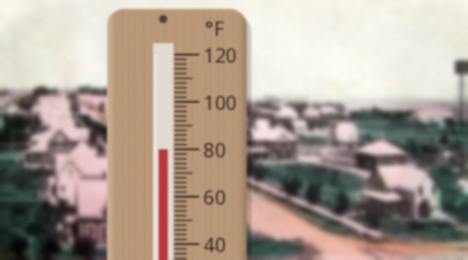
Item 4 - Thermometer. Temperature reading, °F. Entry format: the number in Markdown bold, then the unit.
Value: **80** °F
